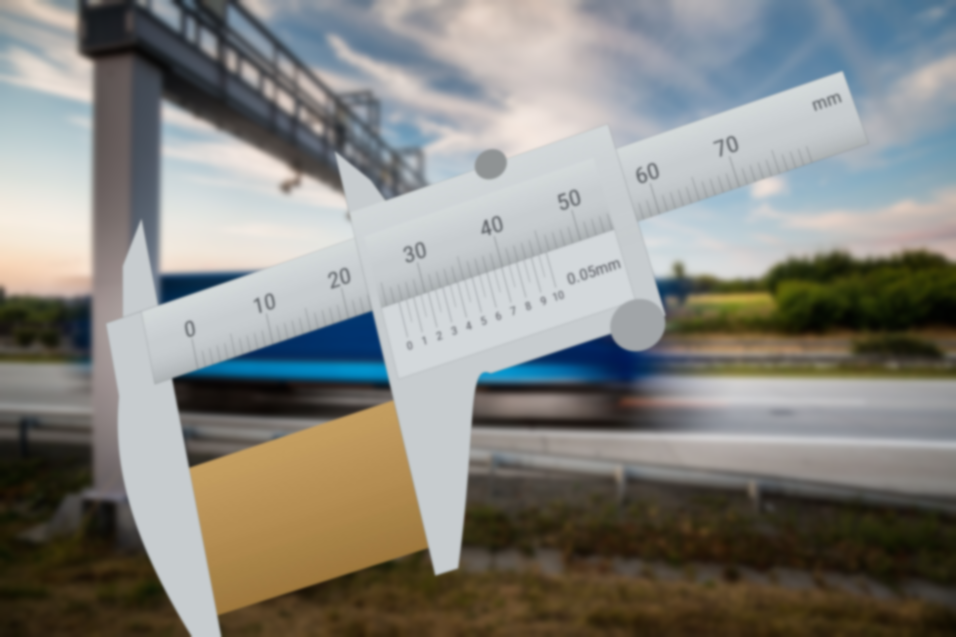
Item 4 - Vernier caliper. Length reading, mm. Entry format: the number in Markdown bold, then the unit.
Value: **26.6** mm
